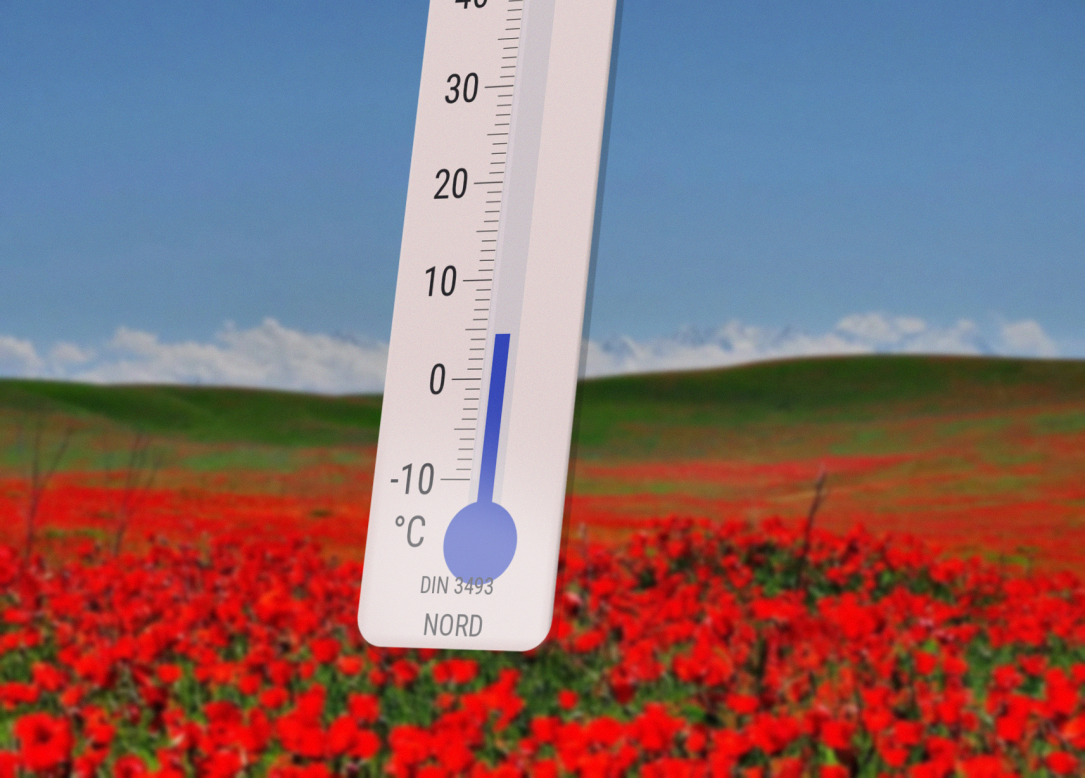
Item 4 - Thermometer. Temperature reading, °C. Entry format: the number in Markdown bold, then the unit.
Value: **4.5** °C
